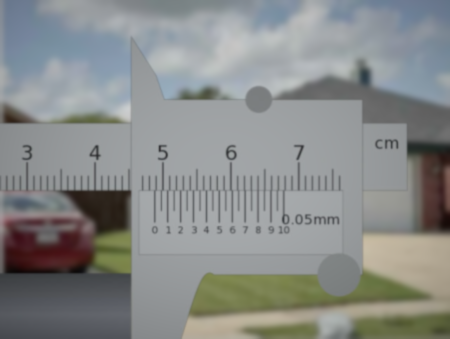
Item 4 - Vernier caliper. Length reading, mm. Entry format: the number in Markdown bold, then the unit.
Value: **48.8** mm
